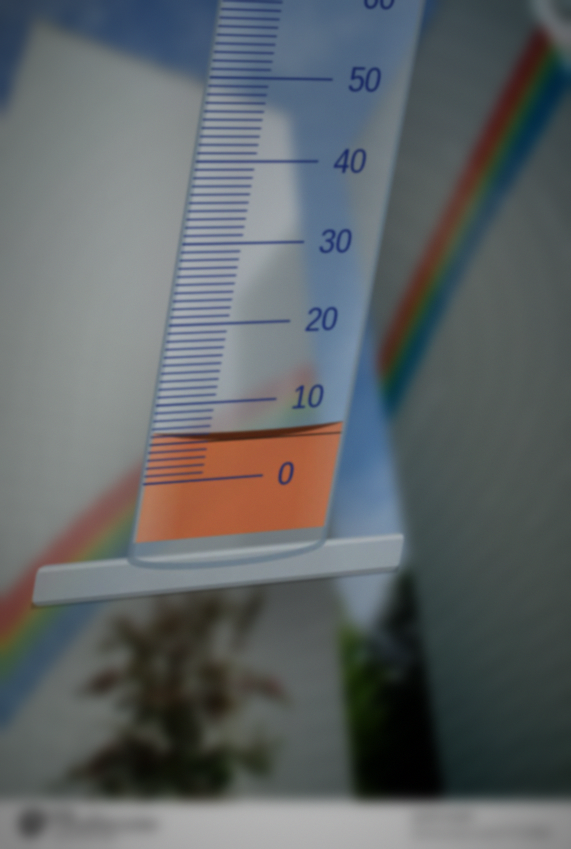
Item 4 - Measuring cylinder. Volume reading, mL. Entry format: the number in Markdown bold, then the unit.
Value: **5** mL
